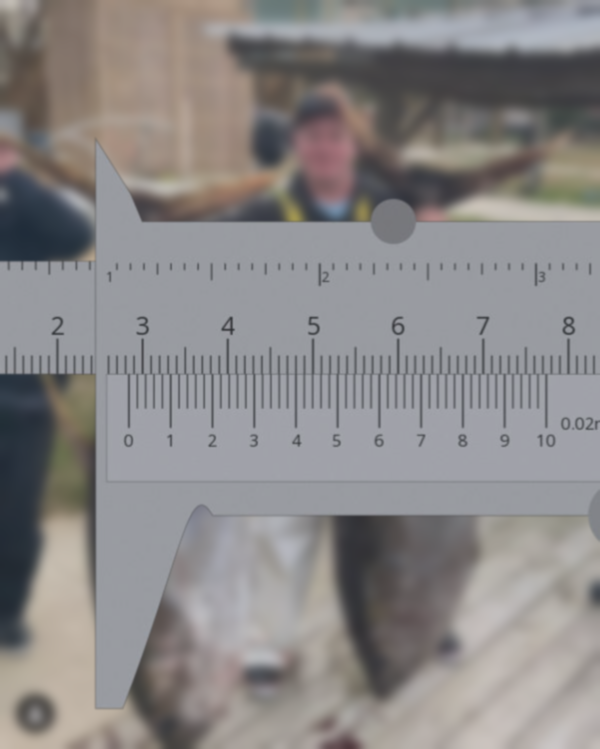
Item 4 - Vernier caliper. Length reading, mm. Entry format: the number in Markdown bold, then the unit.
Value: **28.4** mm
